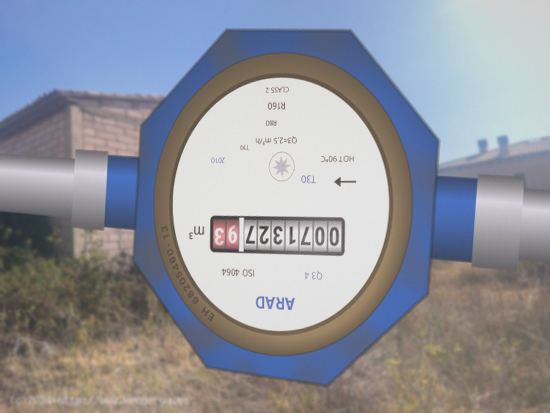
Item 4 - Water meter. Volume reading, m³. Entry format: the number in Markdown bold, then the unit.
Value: **71327.93** m³
